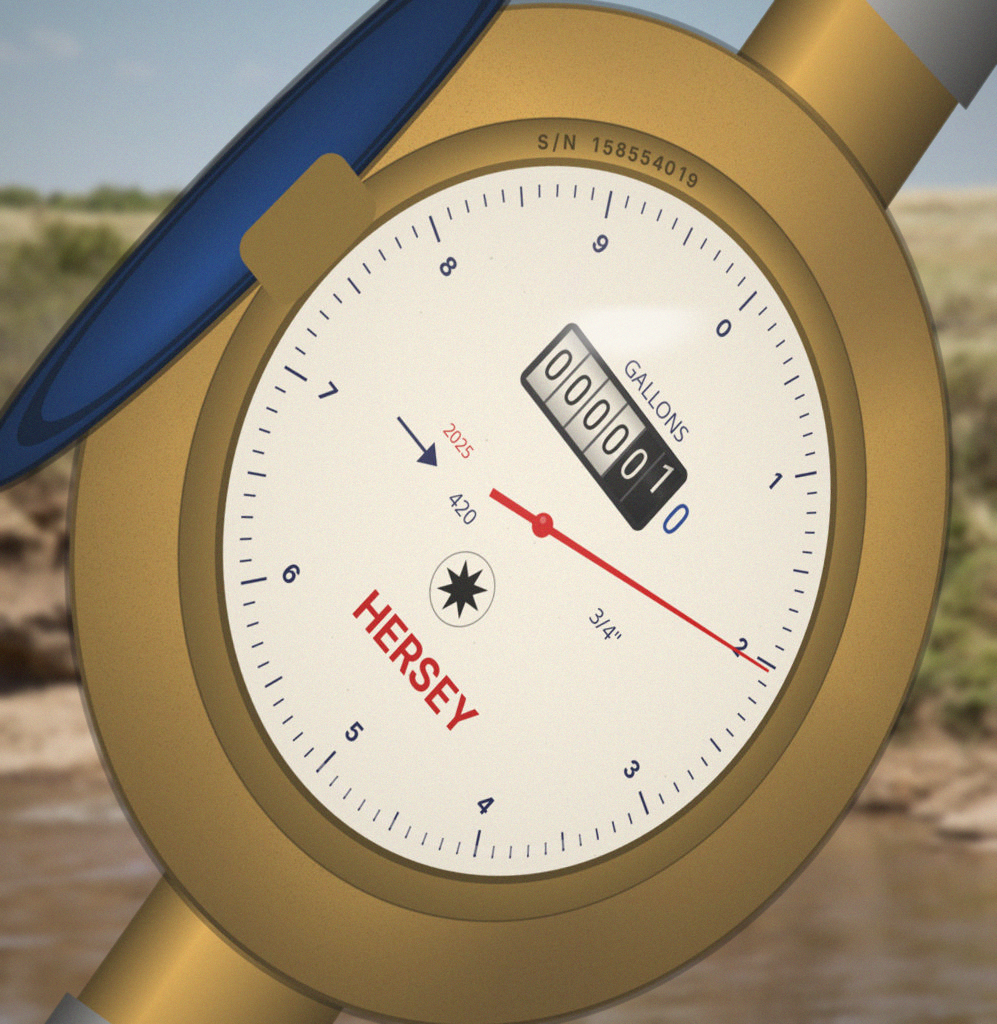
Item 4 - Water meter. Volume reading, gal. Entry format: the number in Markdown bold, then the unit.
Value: **12.0** gal
